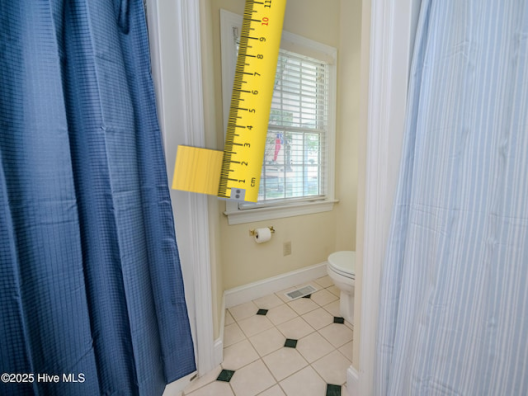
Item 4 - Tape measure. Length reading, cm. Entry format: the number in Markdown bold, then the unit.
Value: **2.5** cm
